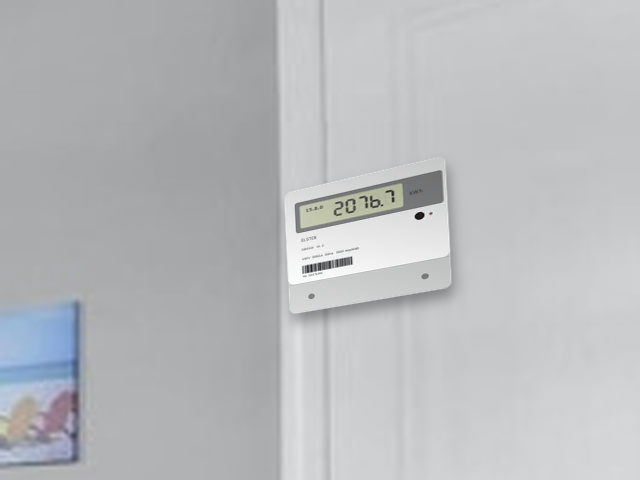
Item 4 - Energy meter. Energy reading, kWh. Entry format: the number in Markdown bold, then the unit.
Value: **2076.7** kWh
